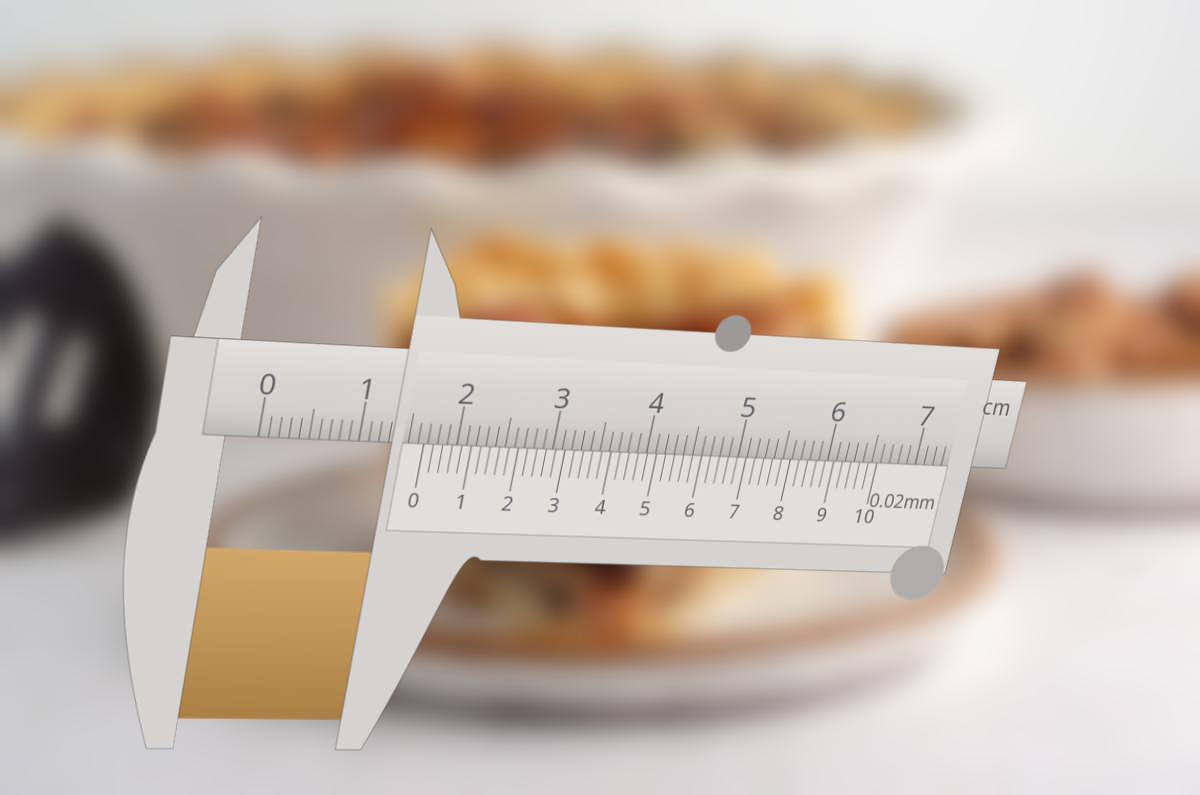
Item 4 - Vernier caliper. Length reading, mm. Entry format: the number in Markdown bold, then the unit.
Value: **16.6** mm
